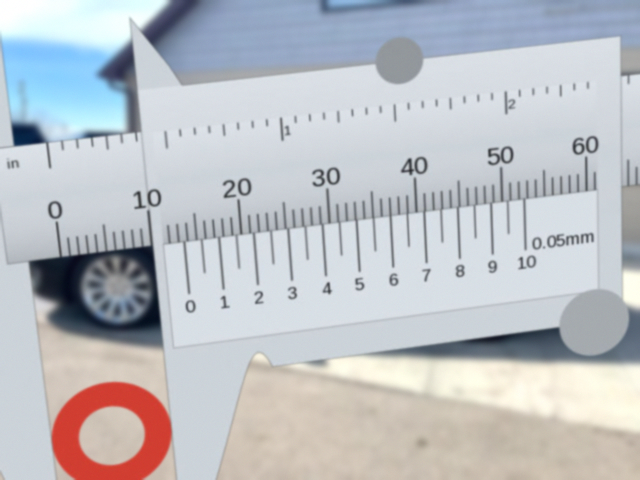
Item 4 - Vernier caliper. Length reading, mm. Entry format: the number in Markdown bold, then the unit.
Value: **13.6** mm
